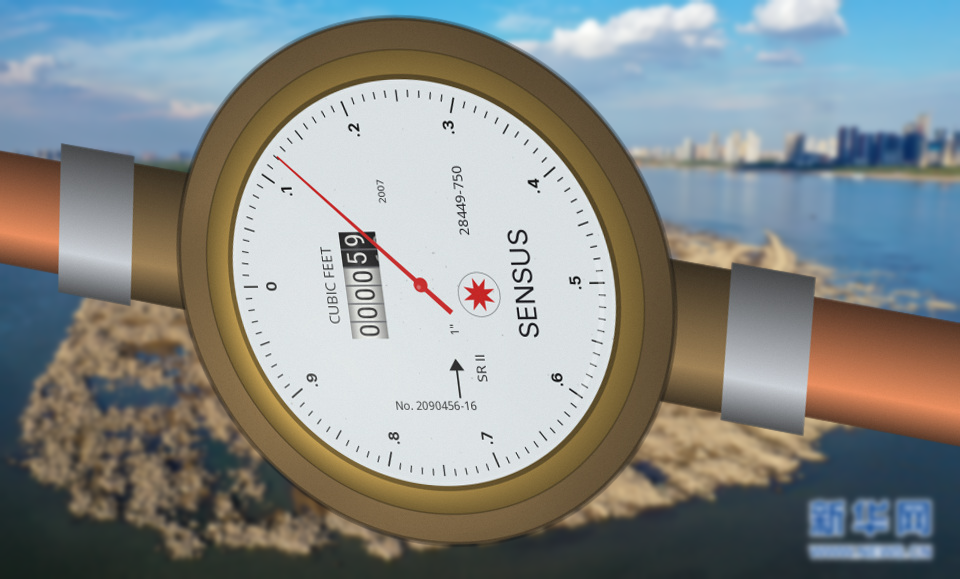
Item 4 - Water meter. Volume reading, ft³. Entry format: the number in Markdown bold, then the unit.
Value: **59.12** ft³
